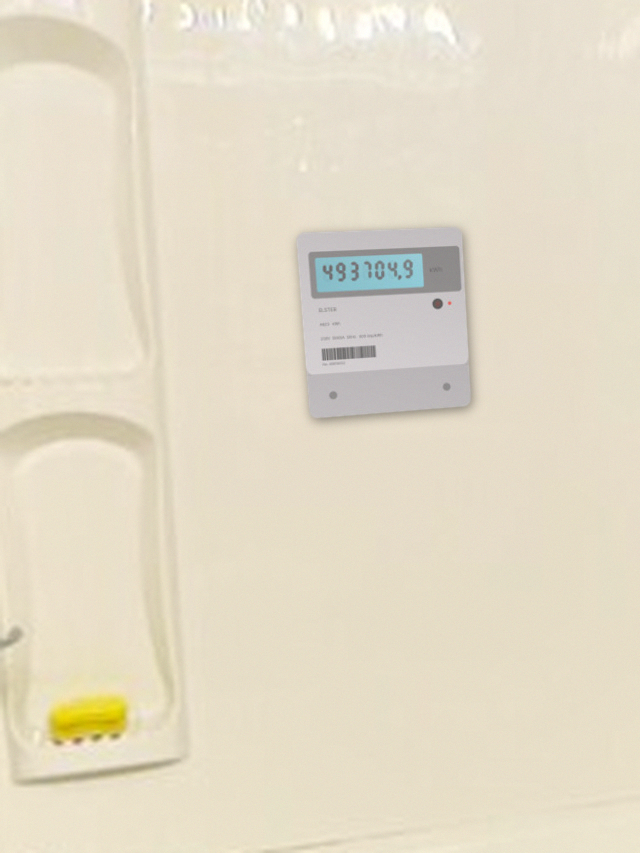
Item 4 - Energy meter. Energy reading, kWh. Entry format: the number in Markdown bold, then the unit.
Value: **493704.9** kWh
